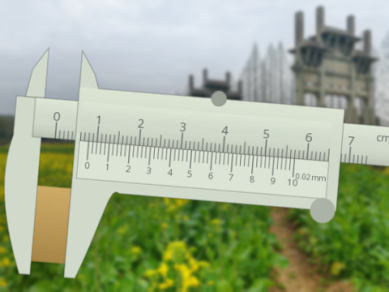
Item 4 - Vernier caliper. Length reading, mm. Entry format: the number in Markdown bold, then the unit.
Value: **8.0** mm
